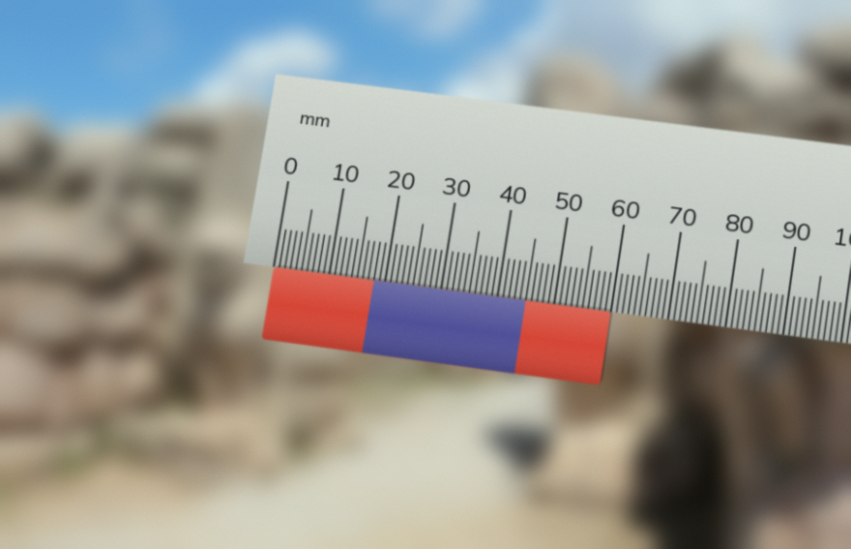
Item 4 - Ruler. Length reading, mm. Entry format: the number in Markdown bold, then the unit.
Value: **60** mm
